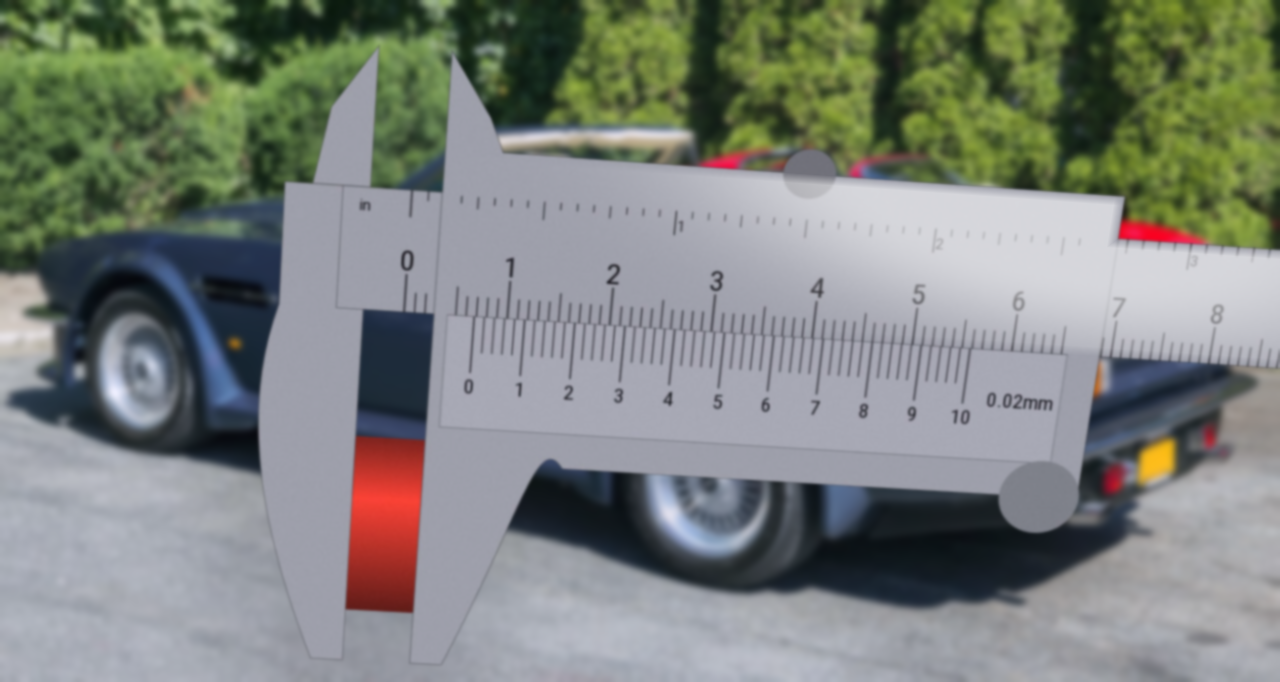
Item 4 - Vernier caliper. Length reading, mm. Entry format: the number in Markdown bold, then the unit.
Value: **6.8** mm
